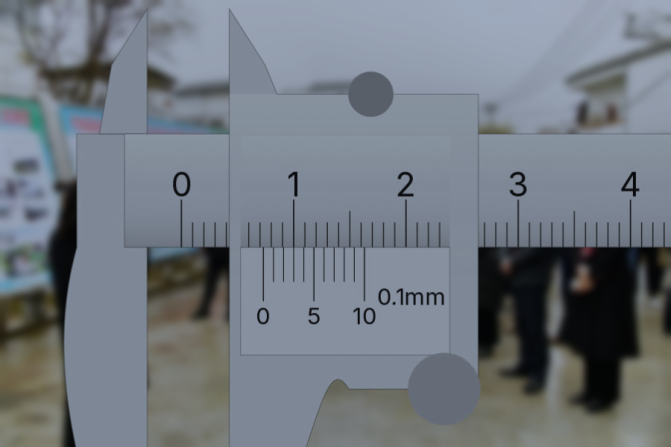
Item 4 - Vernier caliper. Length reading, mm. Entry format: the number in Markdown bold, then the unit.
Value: **7.3** mm
